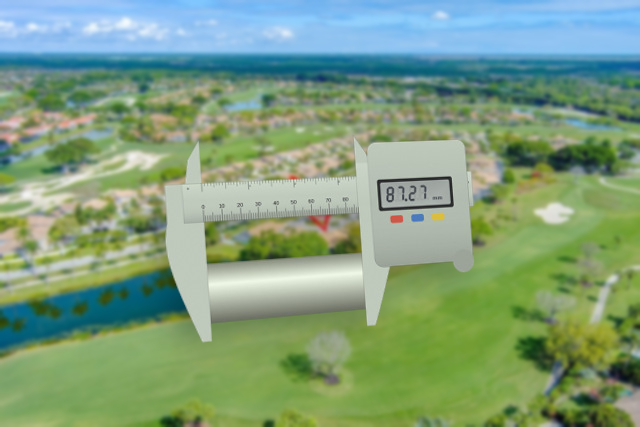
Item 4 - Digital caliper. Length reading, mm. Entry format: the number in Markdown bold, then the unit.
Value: **87.27** mm
